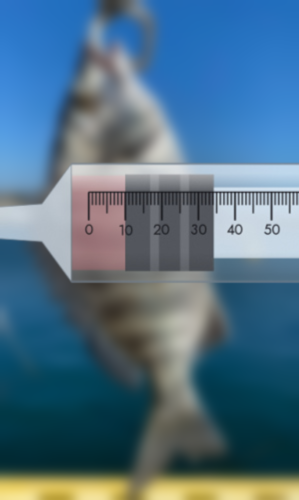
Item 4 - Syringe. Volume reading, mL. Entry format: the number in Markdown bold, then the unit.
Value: **10** mL
